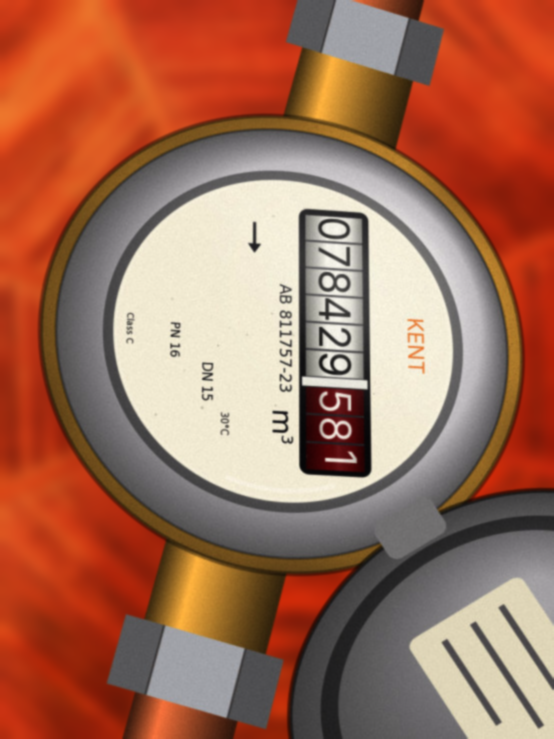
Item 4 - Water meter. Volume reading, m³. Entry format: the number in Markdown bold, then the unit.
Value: **78429.581** m³
